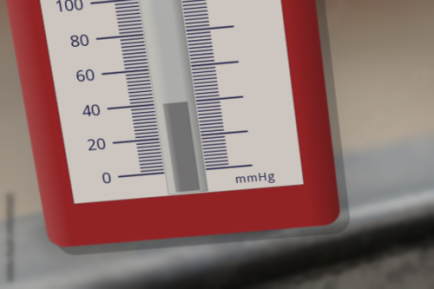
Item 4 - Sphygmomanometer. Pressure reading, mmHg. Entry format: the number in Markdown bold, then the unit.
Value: **40** mmHg
